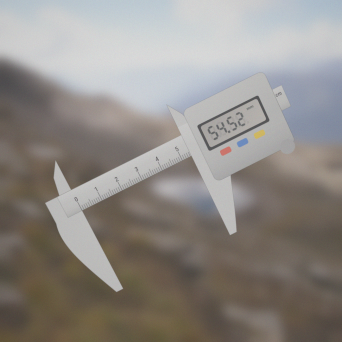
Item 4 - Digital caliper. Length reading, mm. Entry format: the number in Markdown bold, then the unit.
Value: **54.52** mm
